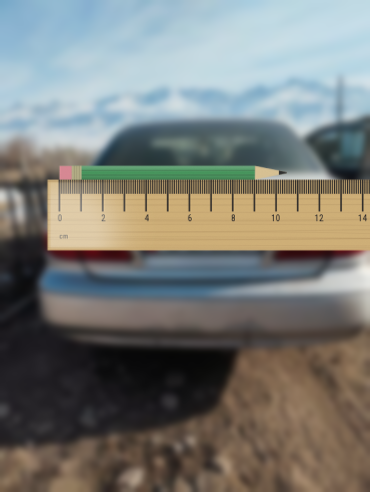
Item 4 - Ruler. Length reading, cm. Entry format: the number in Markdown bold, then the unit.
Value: **10.5** cm
